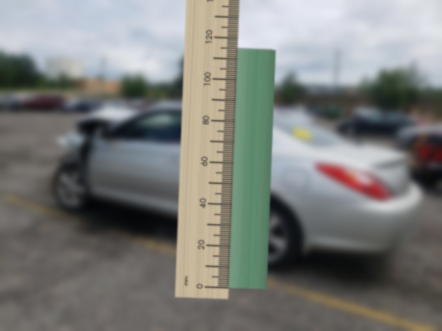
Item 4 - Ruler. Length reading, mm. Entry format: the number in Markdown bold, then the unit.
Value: **115** mm
